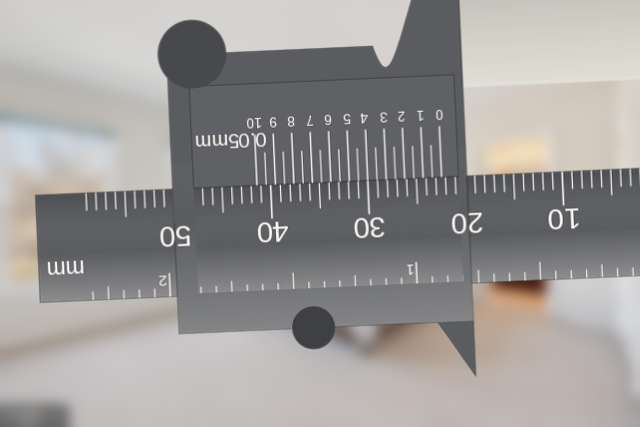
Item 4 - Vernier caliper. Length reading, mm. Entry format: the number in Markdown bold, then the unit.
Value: **22.4** mm
